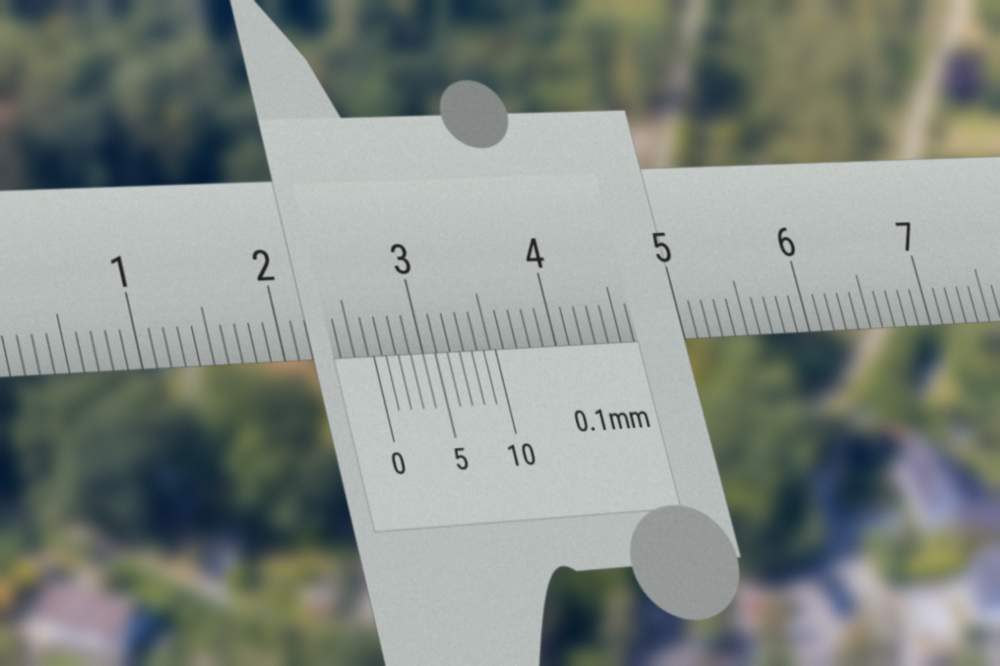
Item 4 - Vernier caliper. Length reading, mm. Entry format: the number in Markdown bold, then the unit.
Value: **26.4** mm
